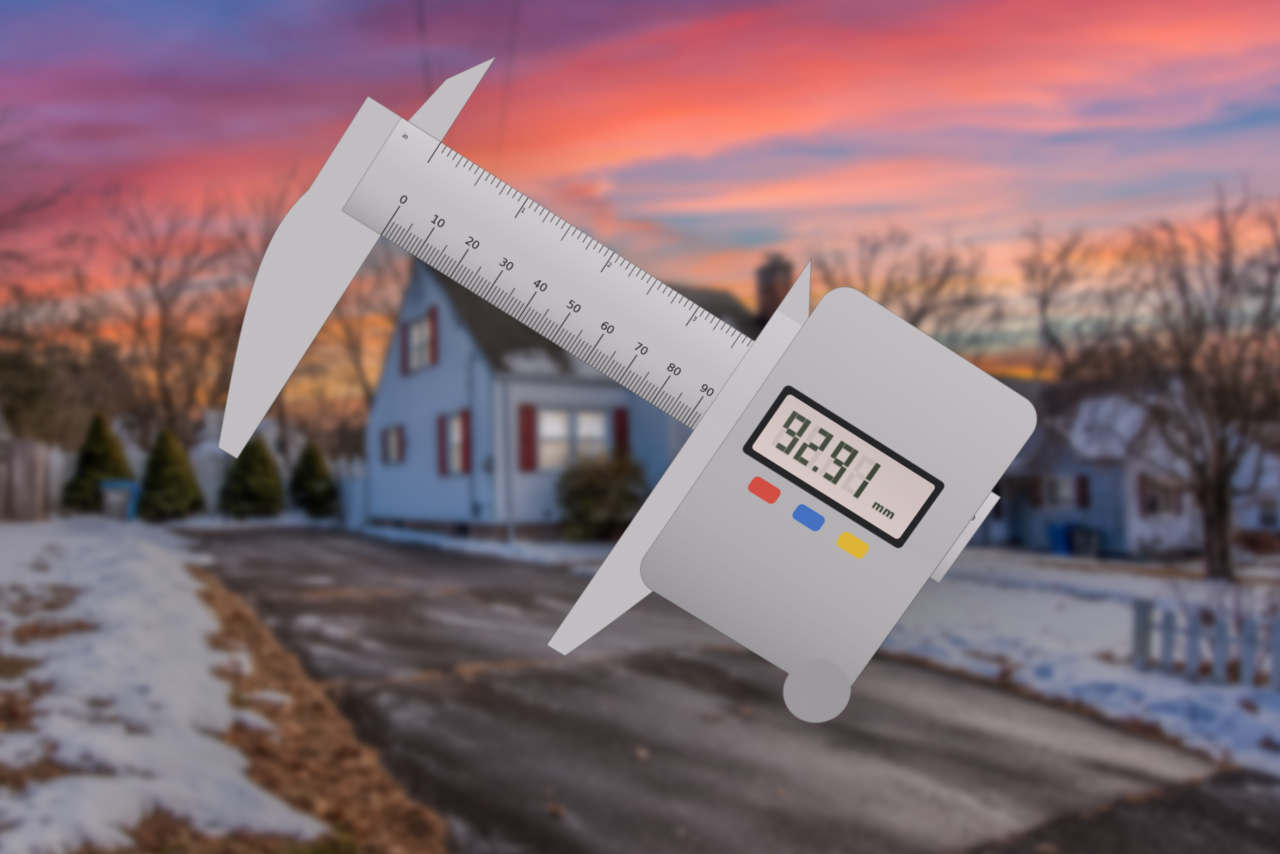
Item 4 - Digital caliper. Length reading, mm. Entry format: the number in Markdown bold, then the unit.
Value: **92.91** mm
